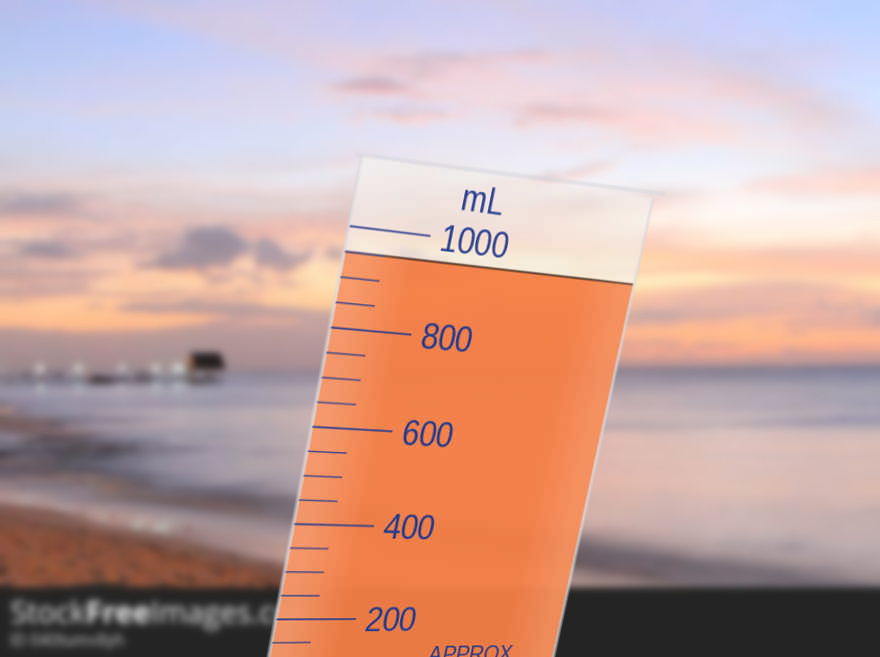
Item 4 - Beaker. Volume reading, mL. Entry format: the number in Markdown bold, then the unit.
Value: **950** mL
